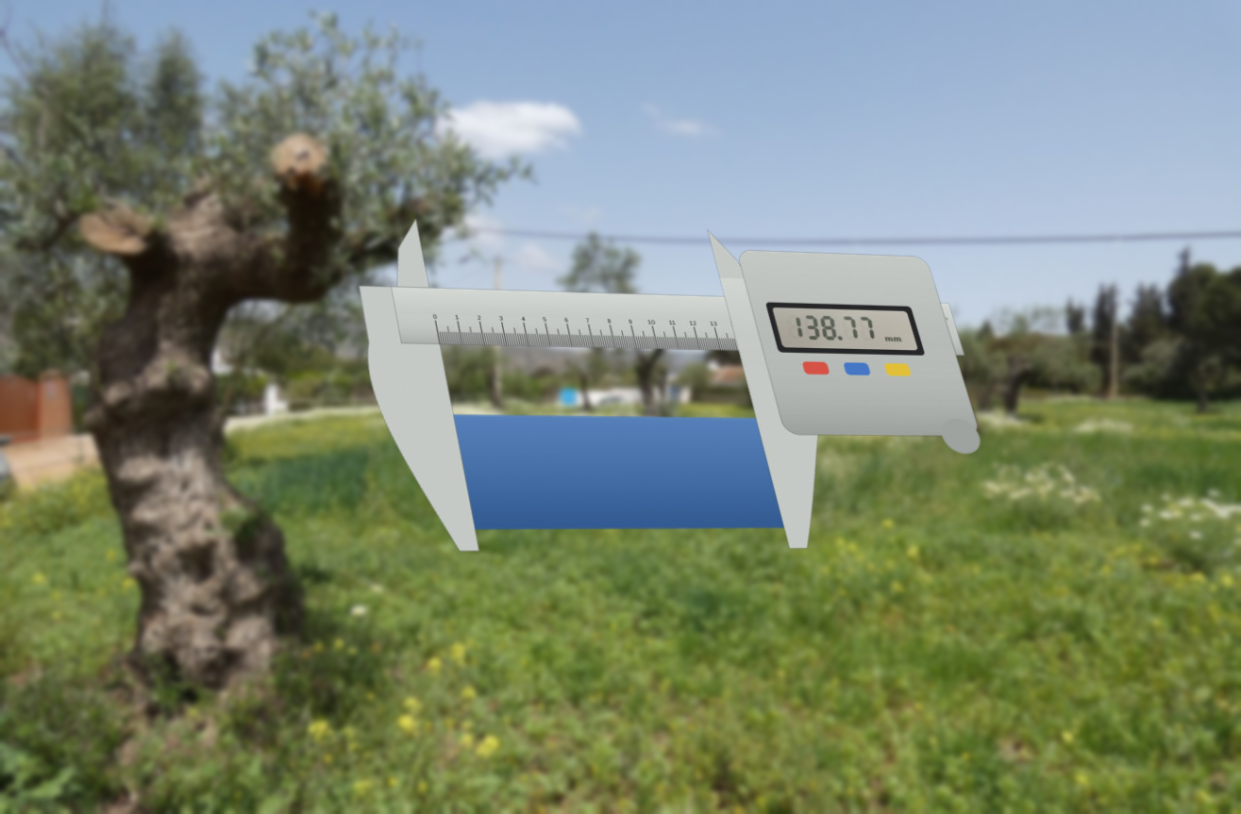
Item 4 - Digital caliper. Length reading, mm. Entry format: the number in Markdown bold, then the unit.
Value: **138.77** mm
